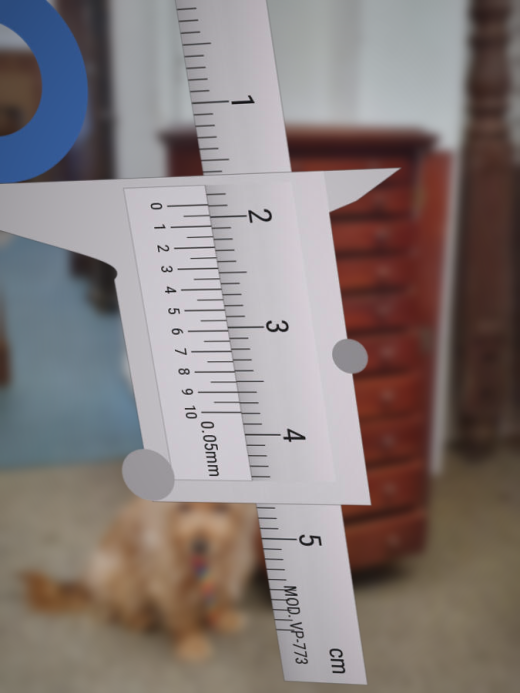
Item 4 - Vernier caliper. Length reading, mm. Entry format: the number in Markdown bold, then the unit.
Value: **18.9** mm
